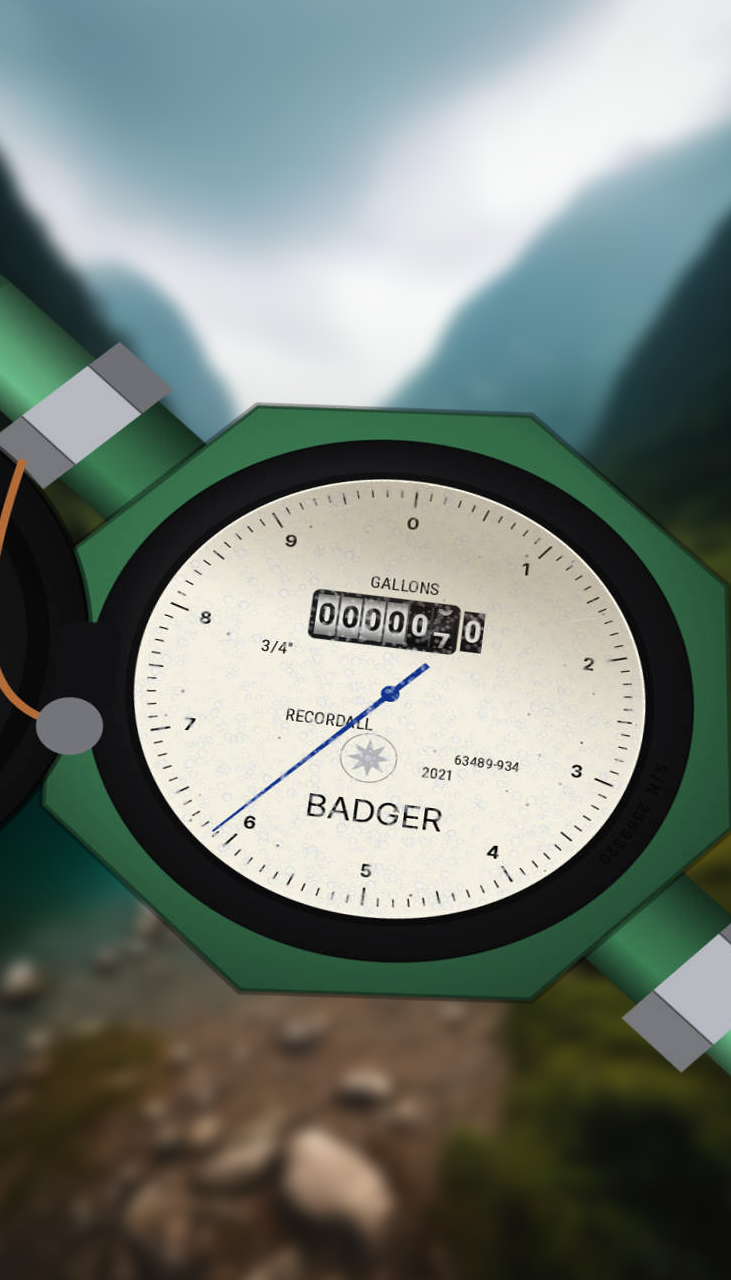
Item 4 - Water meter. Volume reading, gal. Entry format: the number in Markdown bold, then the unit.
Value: **66.1** gal
